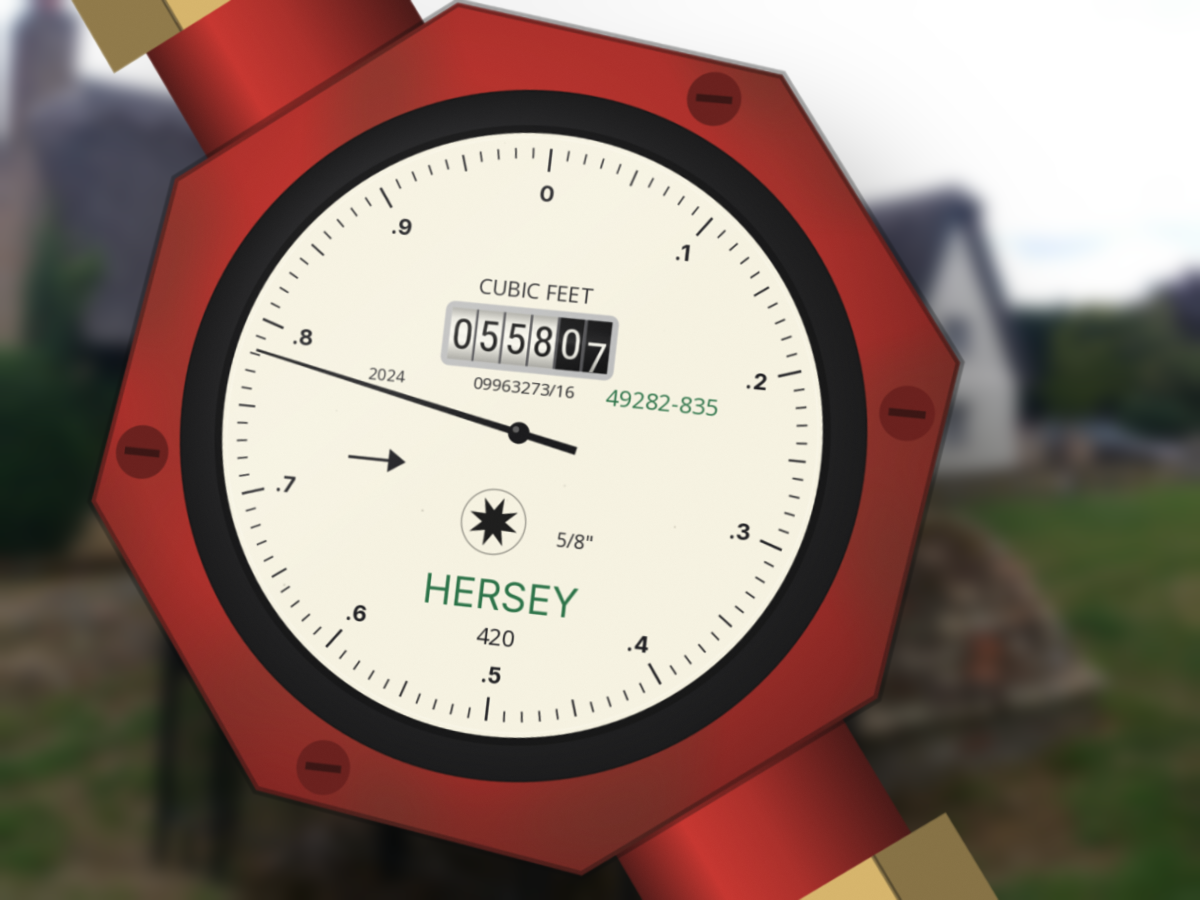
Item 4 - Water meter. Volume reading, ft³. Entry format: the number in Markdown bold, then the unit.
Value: **55806.78** ft³
